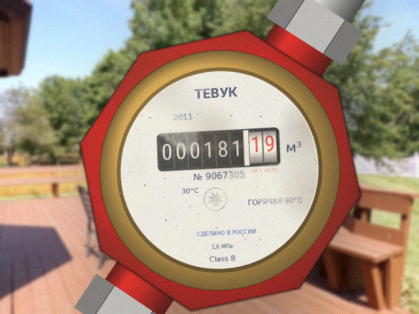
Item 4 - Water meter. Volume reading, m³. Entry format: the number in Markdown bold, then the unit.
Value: **181.19** m³
